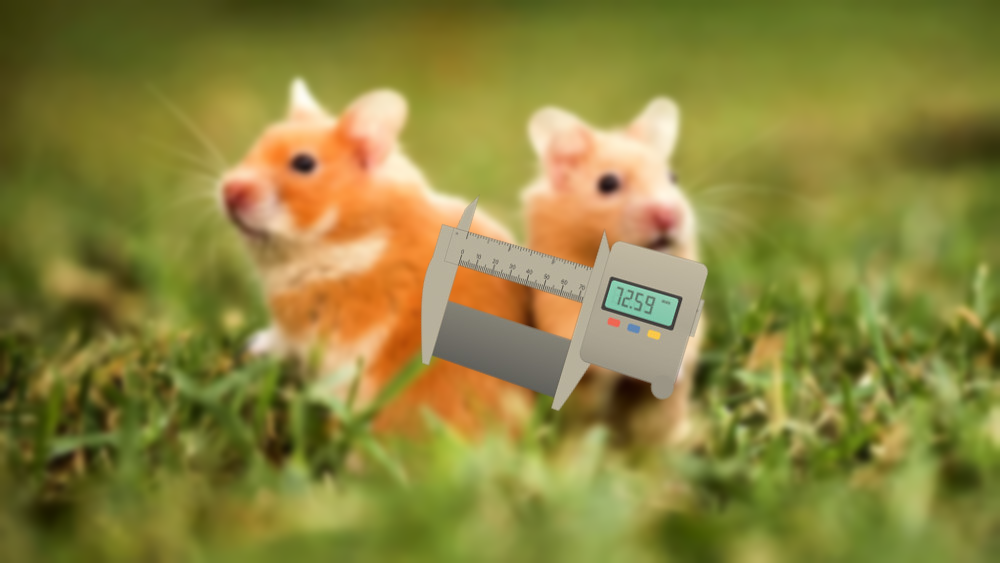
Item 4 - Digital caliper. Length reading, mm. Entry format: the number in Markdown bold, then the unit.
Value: **72.59** mm
